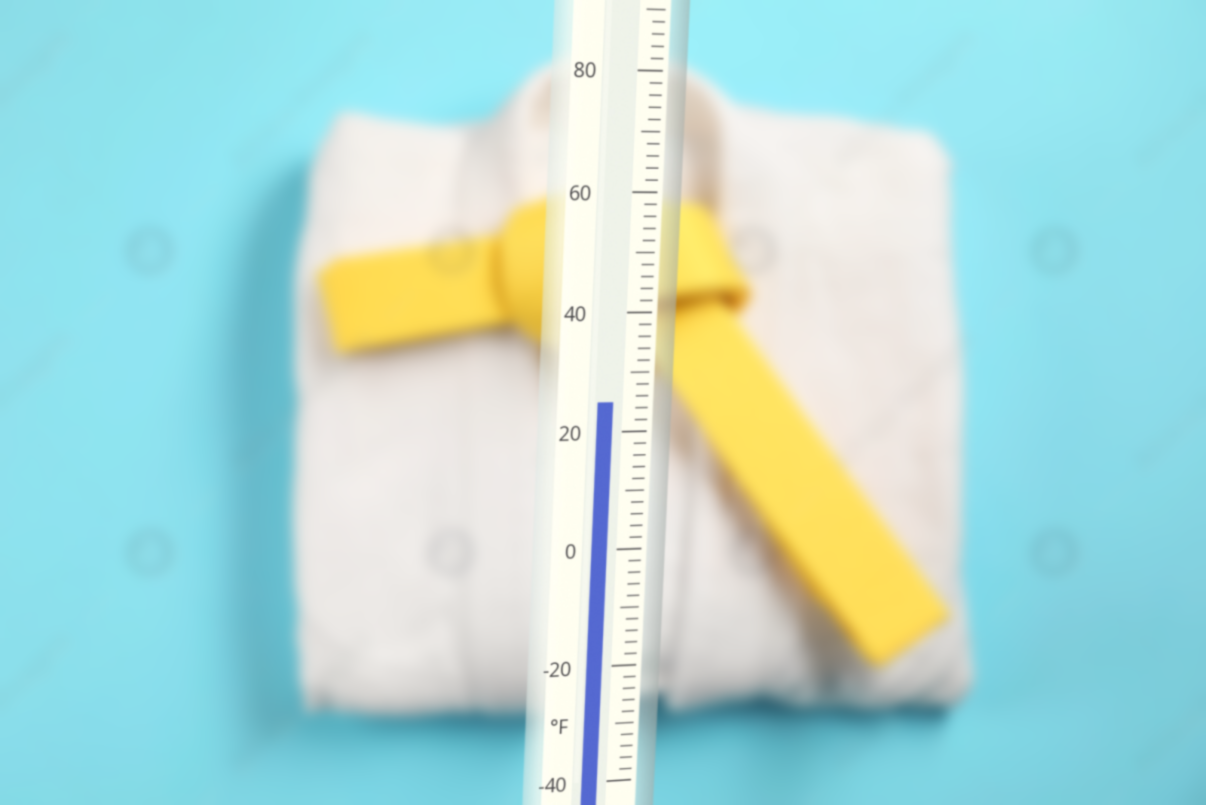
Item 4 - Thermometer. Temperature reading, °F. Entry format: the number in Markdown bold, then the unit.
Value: **25** °F
